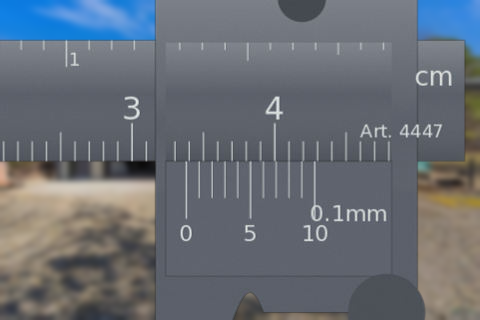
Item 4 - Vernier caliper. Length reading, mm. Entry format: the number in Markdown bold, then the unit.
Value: **33.8** mm
